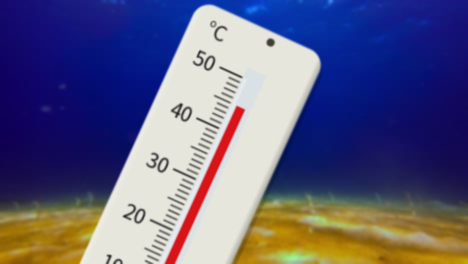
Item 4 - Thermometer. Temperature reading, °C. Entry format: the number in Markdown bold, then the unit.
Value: **45** °C
